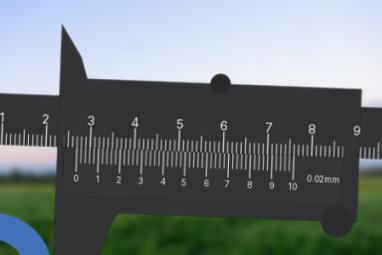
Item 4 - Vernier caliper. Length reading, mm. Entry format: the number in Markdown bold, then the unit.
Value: **27.0** mm
